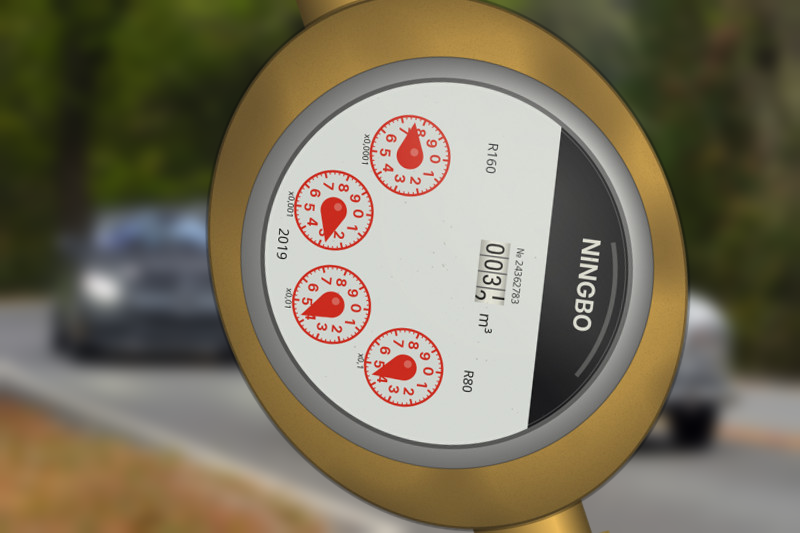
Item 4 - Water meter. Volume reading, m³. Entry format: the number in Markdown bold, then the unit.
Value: **31.4427** m³
